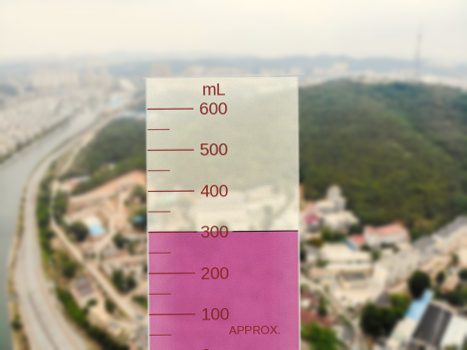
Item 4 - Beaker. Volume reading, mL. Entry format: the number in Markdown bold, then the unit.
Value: **300** mL
